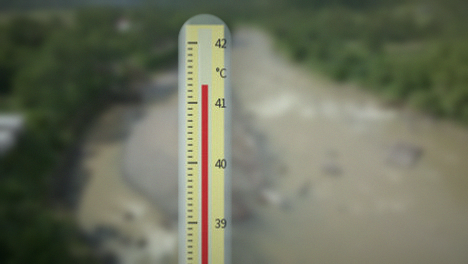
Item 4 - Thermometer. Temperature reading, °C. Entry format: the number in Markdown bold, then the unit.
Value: **41.3** °C
